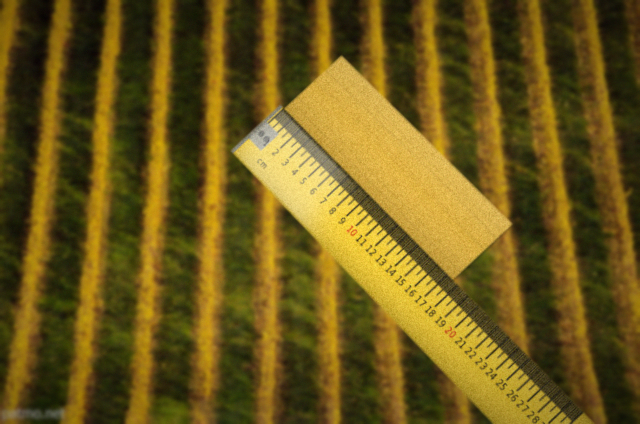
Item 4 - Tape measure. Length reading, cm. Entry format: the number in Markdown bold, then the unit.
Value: **17.5** cm
